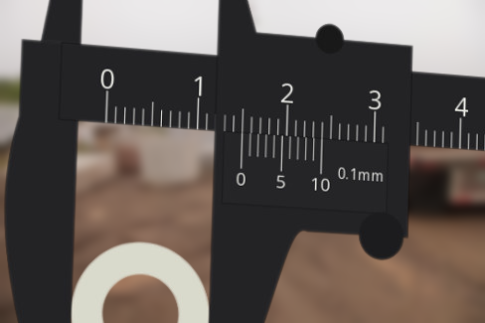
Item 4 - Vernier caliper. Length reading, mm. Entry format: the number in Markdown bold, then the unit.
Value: **15.0** mm
